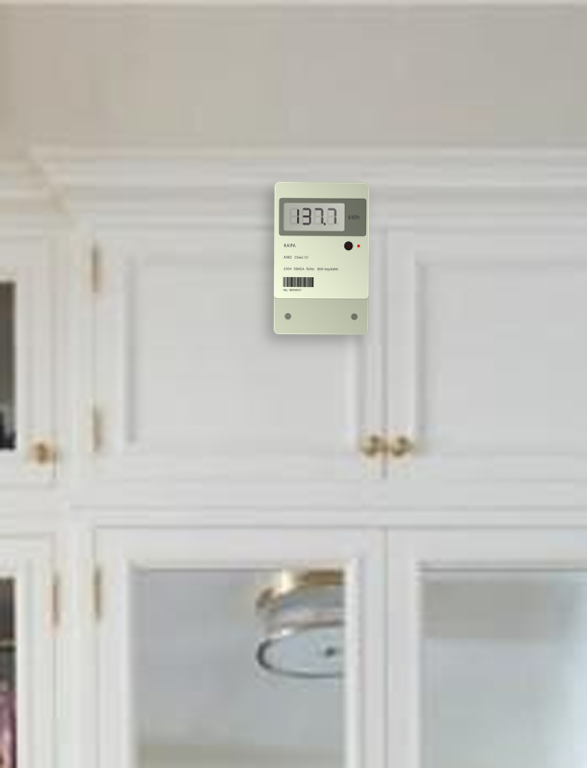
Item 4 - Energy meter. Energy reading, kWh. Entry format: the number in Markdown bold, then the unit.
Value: **137.7** kWh
